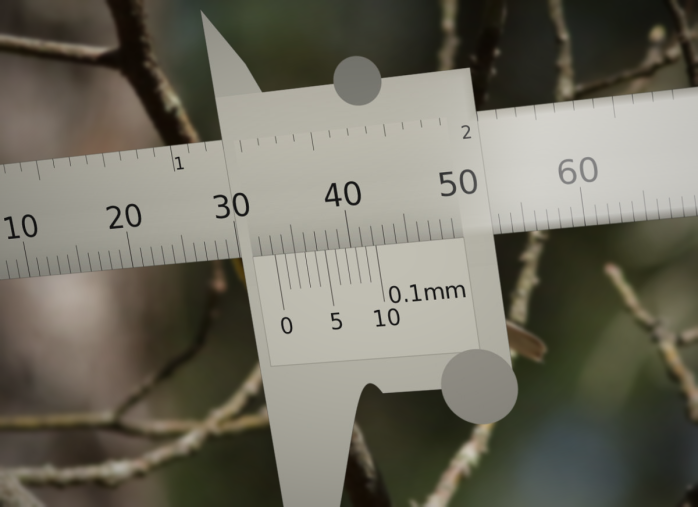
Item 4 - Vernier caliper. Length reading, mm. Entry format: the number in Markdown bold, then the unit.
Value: **33.2** mm
